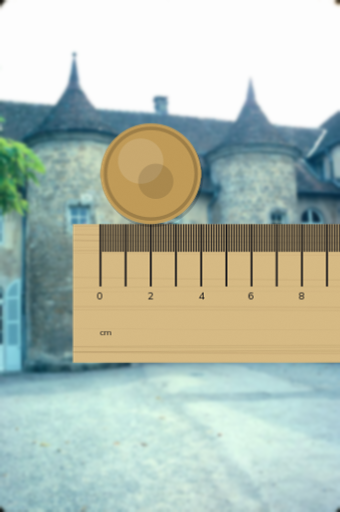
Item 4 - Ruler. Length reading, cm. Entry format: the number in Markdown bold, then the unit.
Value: **4** cm
